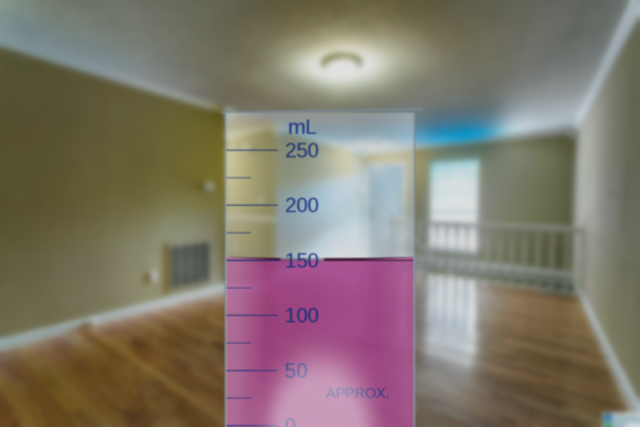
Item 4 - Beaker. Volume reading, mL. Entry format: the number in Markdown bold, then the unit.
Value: **150** mL
